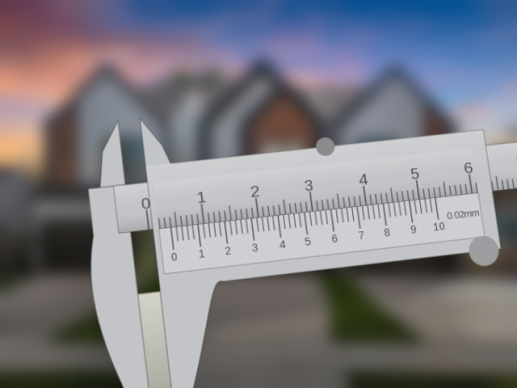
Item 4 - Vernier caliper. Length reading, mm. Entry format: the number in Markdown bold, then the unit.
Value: **4.0** mm
